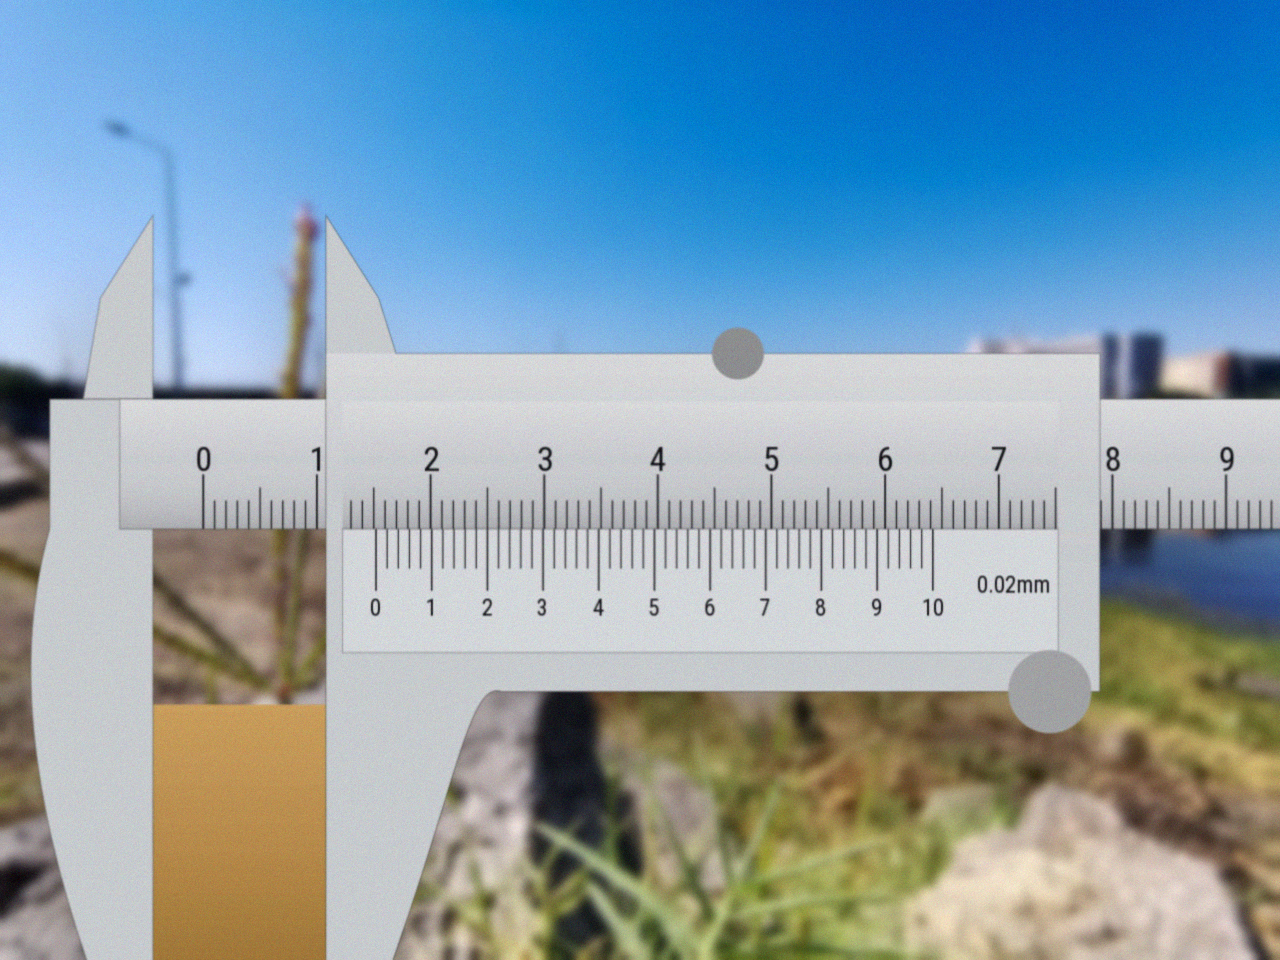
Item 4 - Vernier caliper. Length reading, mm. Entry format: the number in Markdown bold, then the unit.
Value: **15.2** mm
